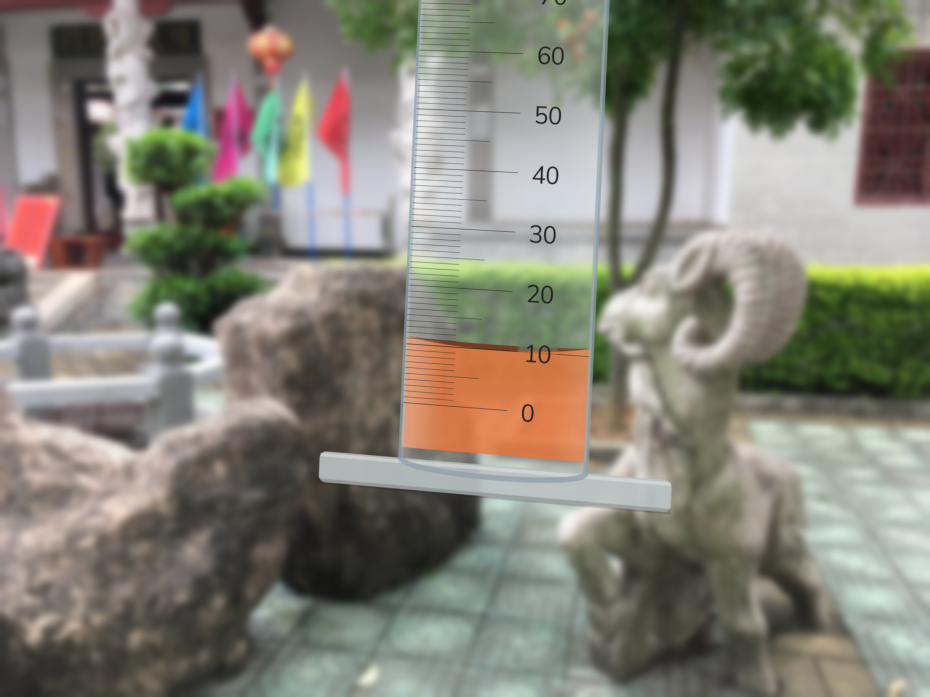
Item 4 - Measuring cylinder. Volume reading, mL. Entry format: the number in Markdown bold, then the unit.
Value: **10** mL
